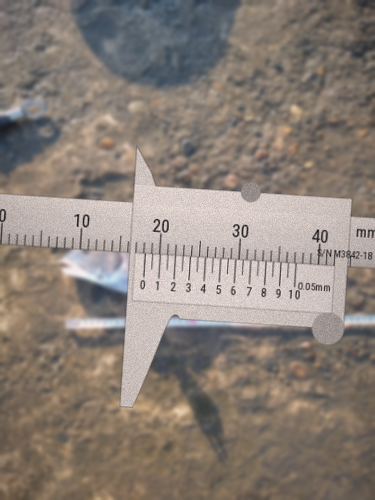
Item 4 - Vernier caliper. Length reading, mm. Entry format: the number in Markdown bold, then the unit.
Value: **18.2** mm
